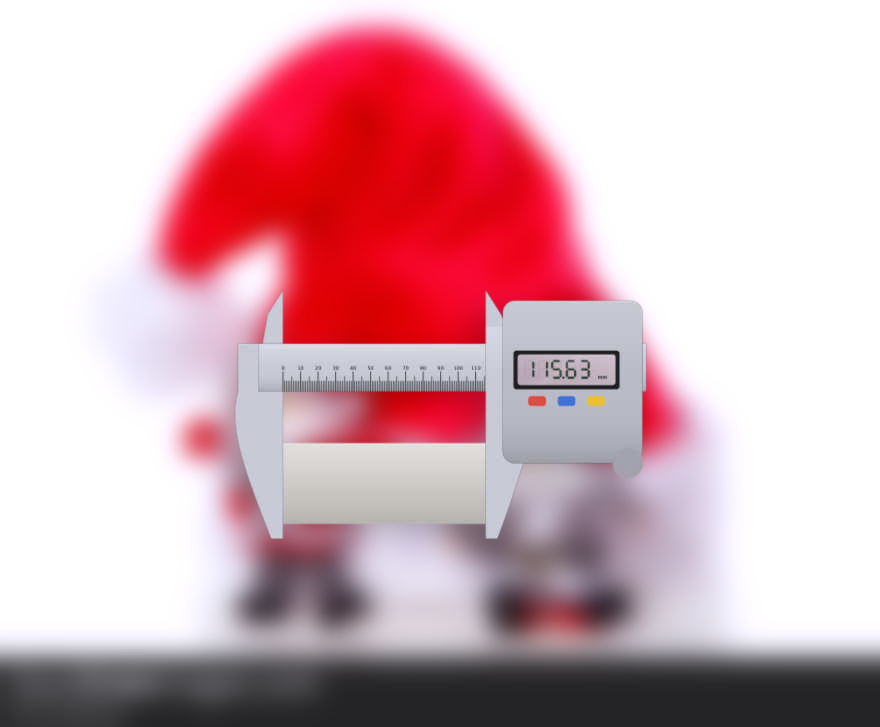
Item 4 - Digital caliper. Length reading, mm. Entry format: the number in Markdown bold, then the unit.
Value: **115.63** mm
